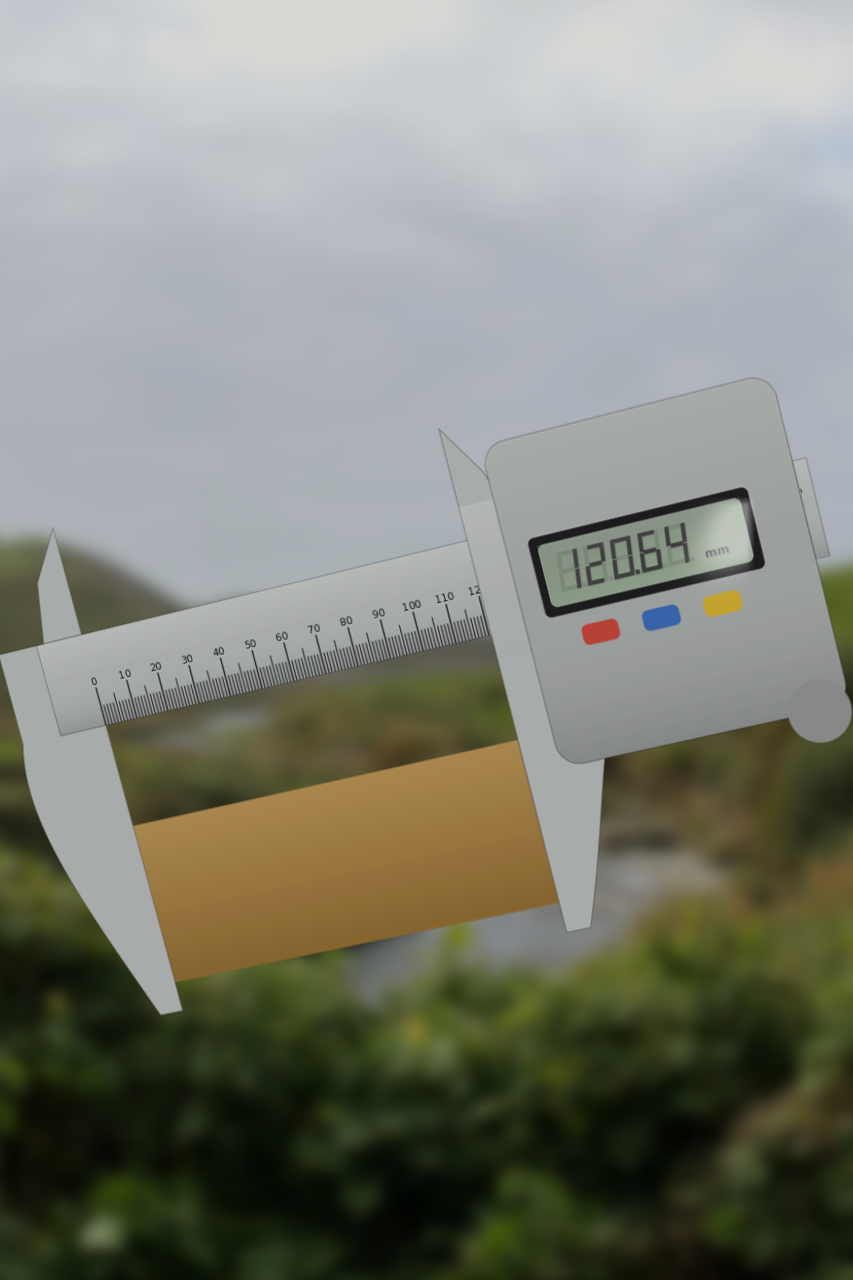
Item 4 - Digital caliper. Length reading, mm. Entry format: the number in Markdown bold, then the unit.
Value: **120.64** mm
